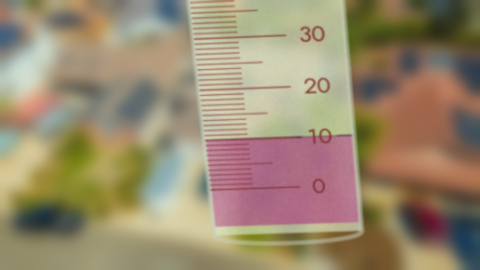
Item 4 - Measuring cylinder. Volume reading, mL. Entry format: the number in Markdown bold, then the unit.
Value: **10** mL
